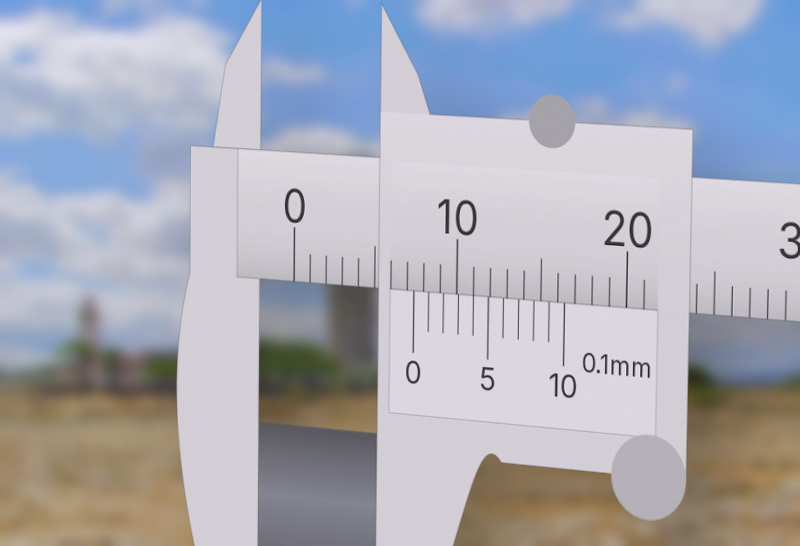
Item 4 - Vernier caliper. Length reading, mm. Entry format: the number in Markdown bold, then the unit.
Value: **7.4** mm
